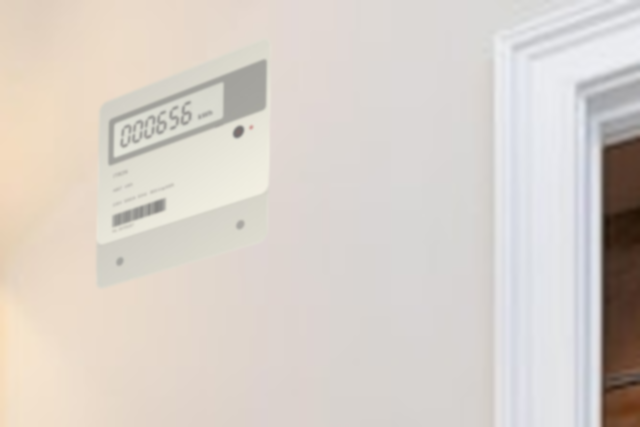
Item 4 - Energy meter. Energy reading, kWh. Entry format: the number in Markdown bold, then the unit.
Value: **656** kWh
